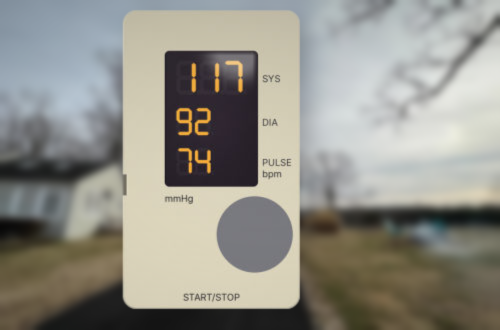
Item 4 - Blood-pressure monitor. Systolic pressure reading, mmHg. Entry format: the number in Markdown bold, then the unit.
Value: **117** mmHg
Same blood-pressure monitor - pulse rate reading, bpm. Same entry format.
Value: **74** bpm
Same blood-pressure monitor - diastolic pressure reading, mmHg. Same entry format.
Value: **92** mmHg
